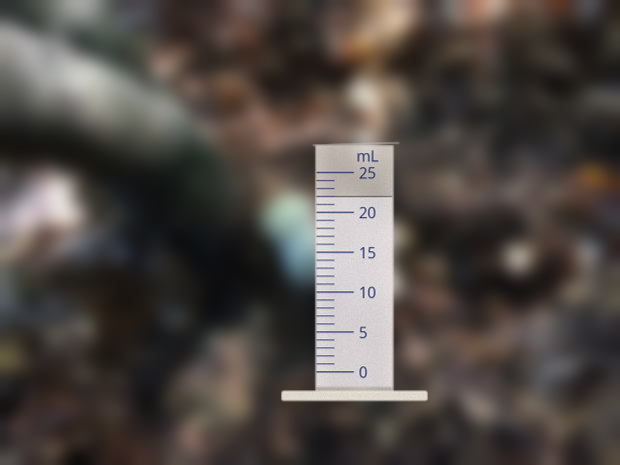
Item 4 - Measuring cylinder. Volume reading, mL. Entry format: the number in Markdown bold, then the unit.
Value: **22** mL
